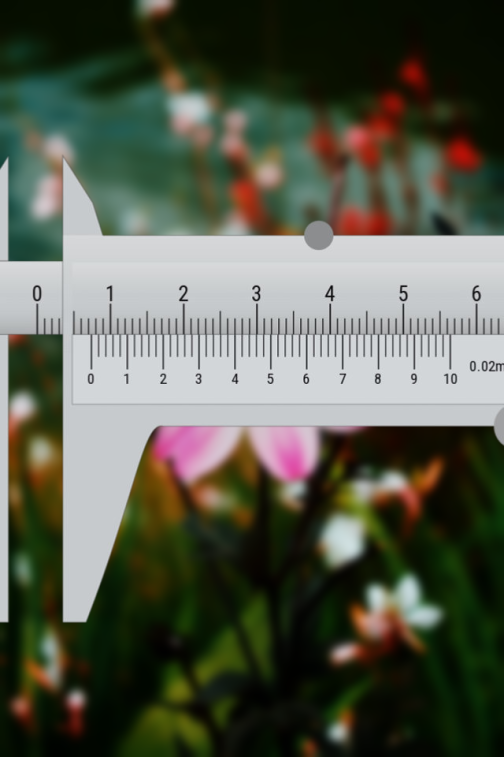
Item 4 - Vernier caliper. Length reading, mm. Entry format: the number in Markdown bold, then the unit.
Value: **7.4** mm
